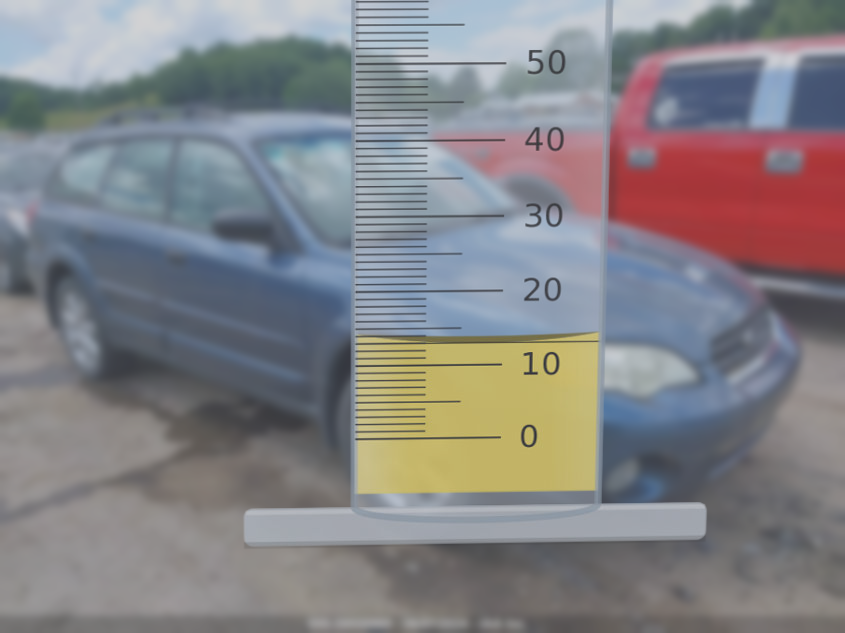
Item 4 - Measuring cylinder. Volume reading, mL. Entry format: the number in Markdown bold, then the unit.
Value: **13** mL
